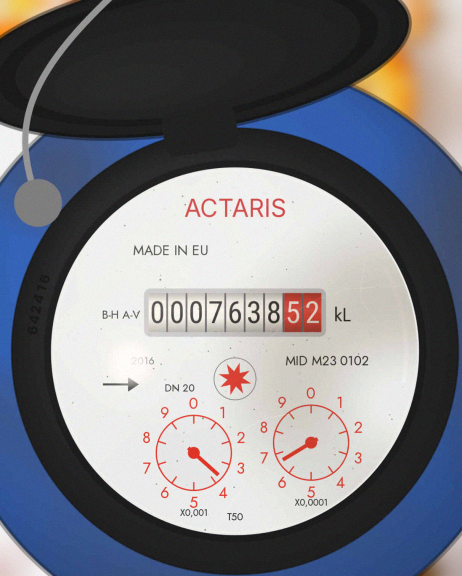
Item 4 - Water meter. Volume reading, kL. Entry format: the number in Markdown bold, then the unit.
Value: **7638.5236** kL
